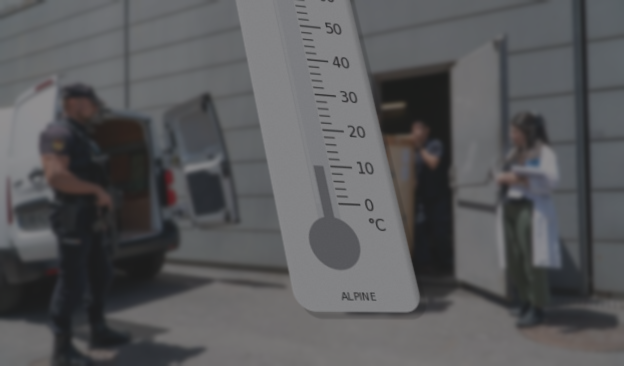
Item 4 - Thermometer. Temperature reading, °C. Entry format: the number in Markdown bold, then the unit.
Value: **10** °C
